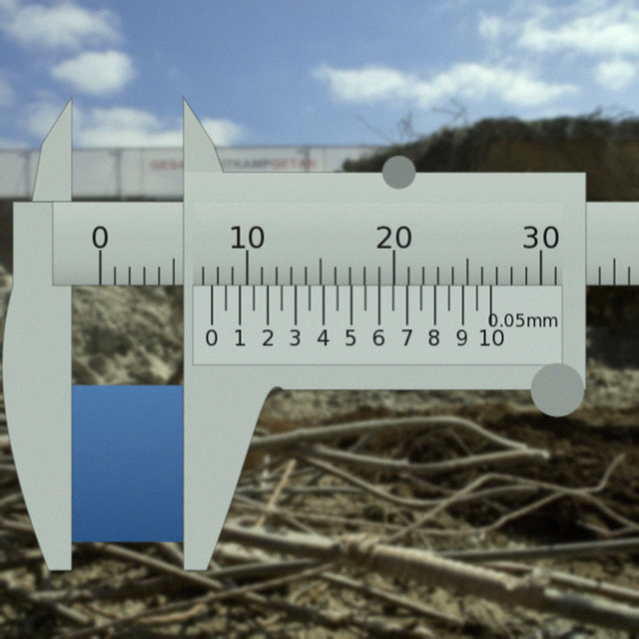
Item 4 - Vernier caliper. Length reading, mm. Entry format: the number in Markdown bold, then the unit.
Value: **7.6** mm
